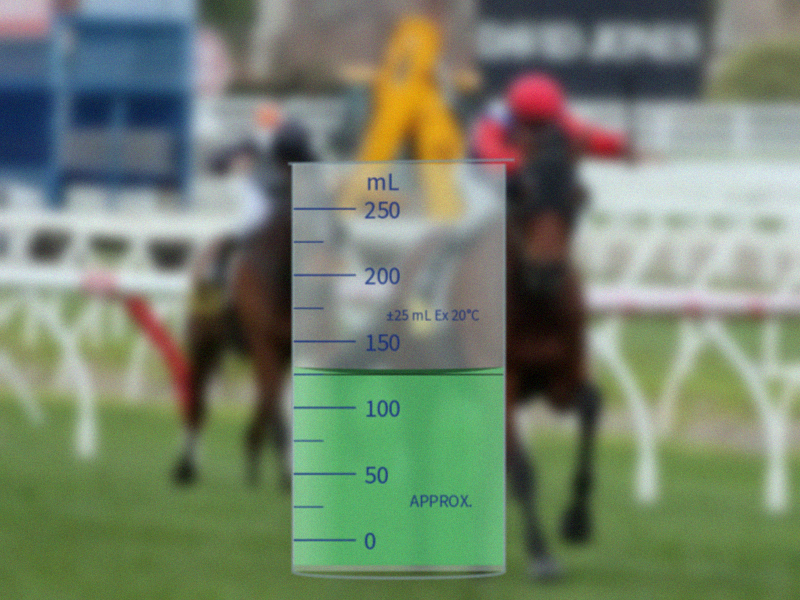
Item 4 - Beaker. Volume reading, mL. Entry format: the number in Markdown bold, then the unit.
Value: **125** mL
